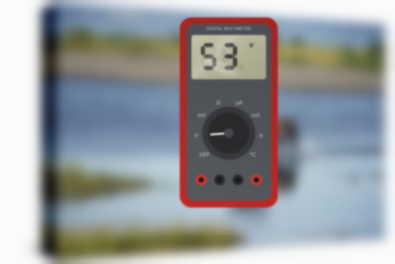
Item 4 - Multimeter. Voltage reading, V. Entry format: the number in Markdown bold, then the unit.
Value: **53** V
